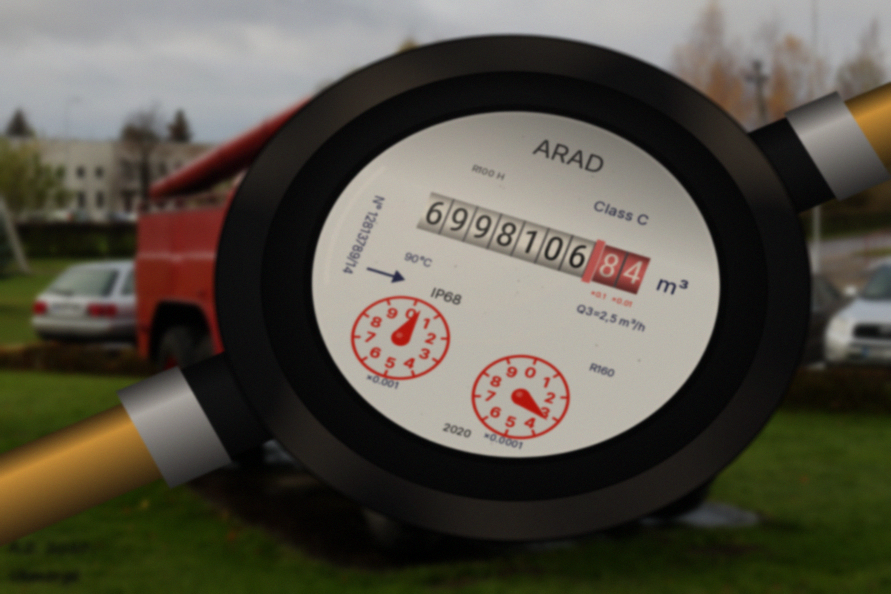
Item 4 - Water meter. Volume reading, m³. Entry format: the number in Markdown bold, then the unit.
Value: **6998106.8403** m³
